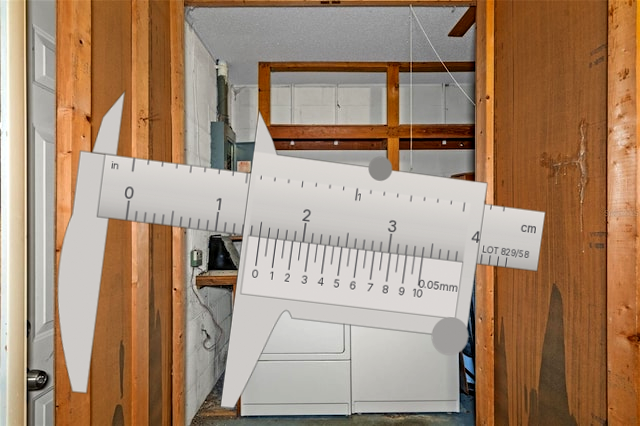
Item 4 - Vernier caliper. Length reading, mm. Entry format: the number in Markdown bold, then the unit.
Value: **15.0** mm
